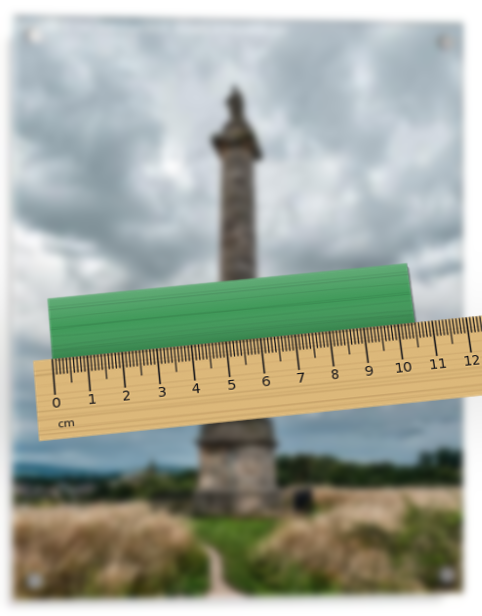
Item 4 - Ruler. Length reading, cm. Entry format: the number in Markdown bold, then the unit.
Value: **10.5** cm
